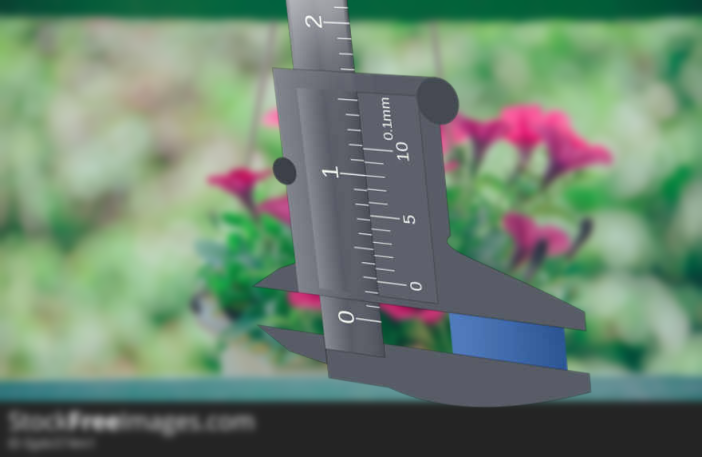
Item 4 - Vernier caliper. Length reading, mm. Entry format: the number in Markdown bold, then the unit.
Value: **2.8** mm
